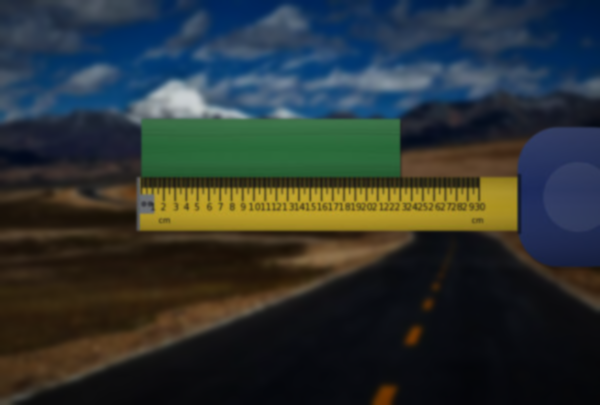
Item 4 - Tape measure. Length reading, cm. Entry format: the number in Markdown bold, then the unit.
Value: **23** cm
